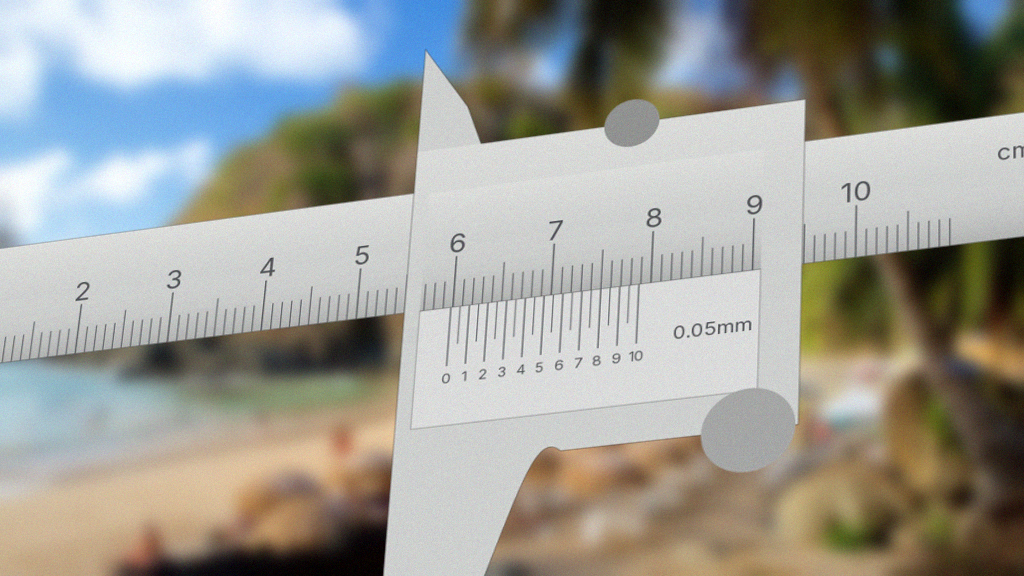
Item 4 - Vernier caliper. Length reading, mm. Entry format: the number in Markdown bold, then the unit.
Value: **59.8** mm
